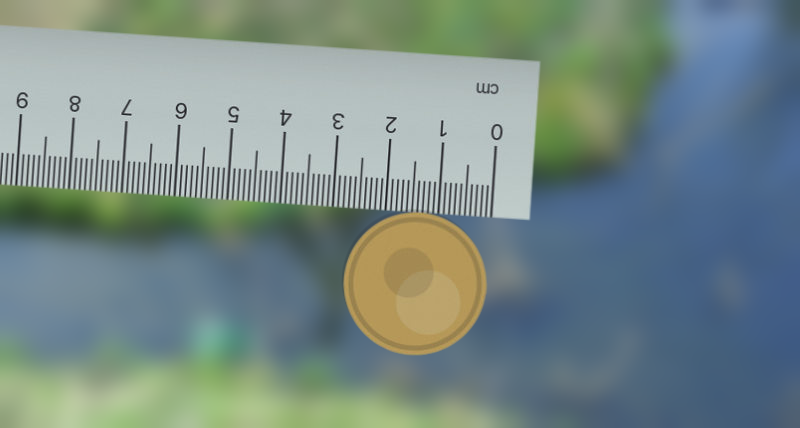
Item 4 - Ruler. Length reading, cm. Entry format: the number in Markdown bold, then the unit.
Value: **2.7** cm
